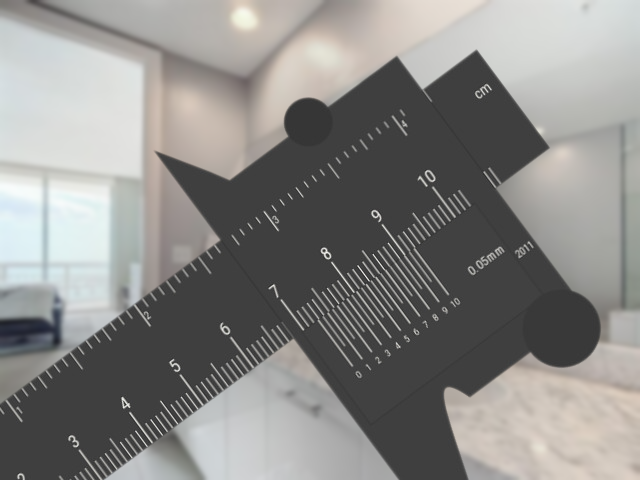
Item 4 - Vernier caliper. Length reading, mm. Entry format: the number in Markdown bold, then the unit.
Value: **72.8** mm
